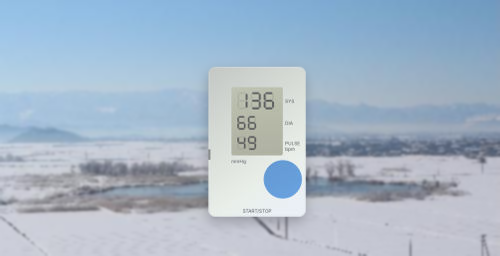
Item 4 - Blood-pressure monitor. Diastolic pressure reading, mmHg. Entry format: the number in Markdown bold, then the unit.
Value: **66** mmHg
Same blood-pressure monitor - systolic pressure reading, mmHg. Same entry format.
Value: **136** mmHg
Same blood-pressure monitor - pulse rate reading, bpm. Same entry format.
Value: **49** bpm
